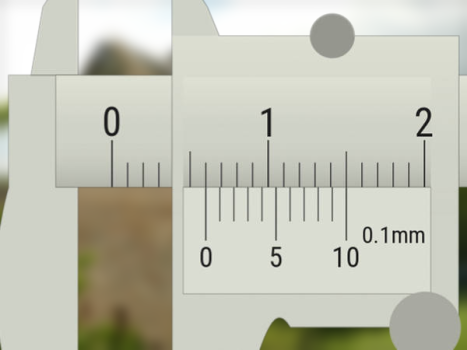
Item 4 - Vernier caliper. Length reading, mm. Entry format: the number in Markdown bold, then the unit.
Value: **6.0** mm
